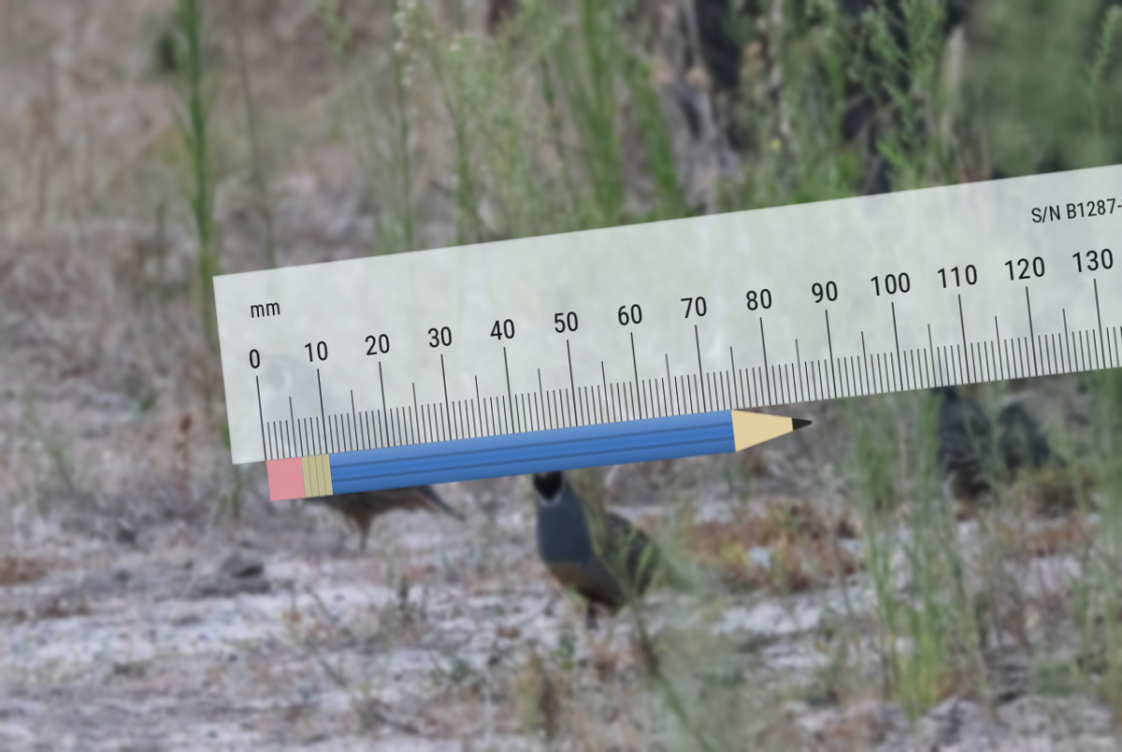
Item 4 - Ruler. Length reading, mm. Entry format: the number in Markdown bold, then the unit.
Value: **86** mm
